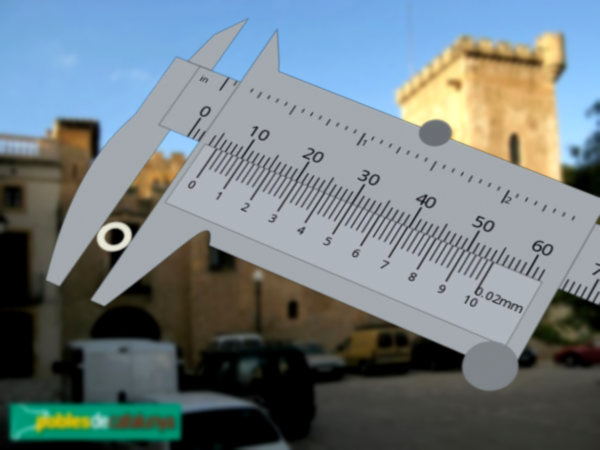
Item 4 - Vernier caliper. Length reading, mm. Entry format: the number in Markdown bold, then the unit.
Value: **5.5** mm
